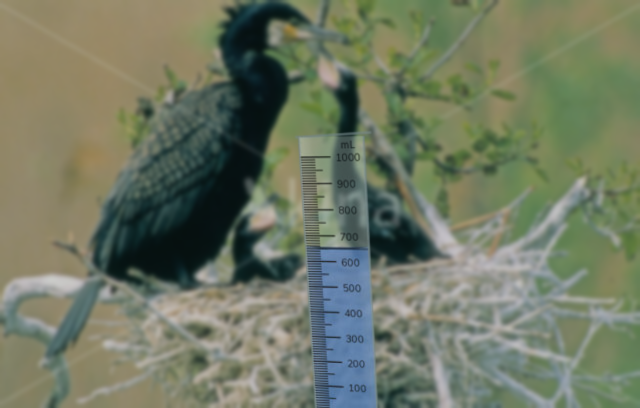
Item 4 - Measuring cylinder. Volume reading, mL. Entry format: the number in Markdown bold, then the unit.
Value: **650** mL
